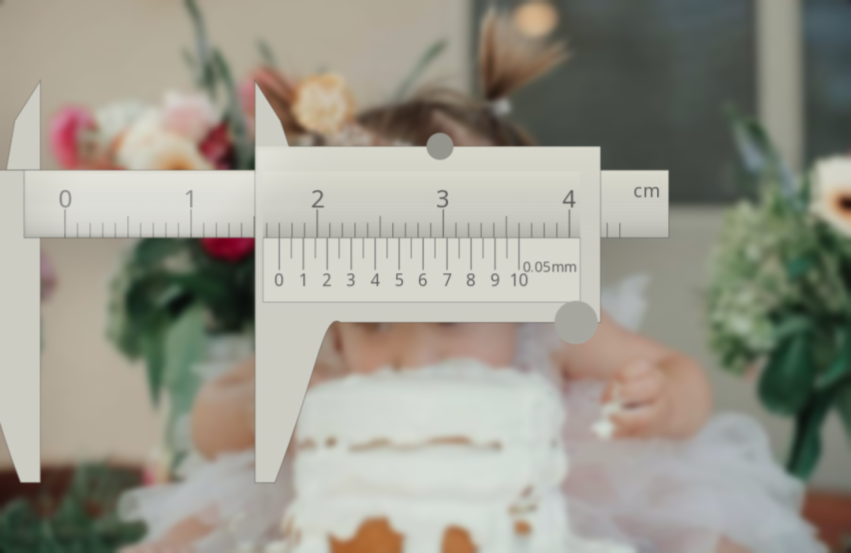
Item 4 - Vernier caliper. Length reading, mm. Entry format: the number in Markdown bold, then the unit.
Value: **17.0** mm
